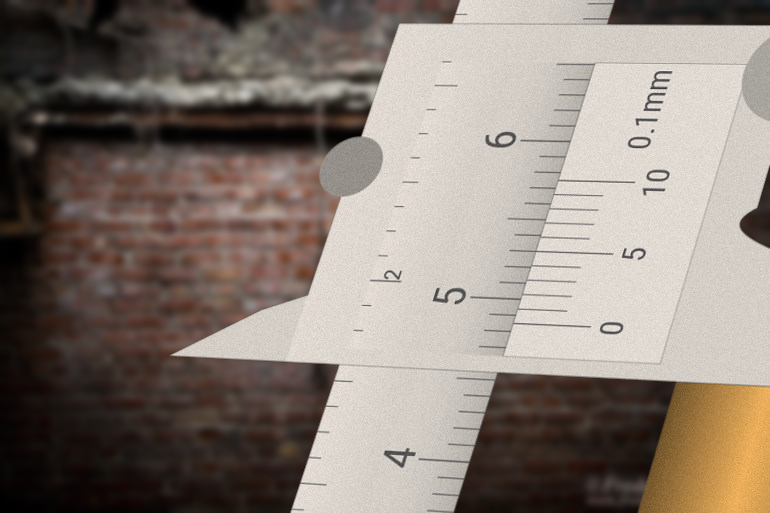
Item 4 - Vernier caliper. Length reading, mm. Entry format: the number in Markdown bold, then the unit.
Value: **48.5** mm
